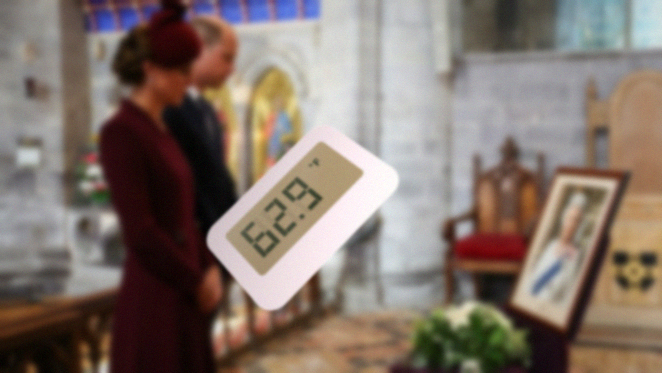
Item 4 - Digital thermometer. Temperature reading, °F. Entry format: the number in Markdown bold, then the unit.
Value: **62.9** °F
